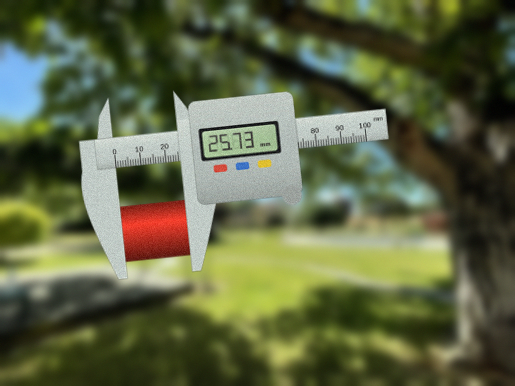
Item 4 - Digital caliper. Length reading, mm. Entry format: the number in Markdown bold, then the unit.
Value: **25.73** mm
